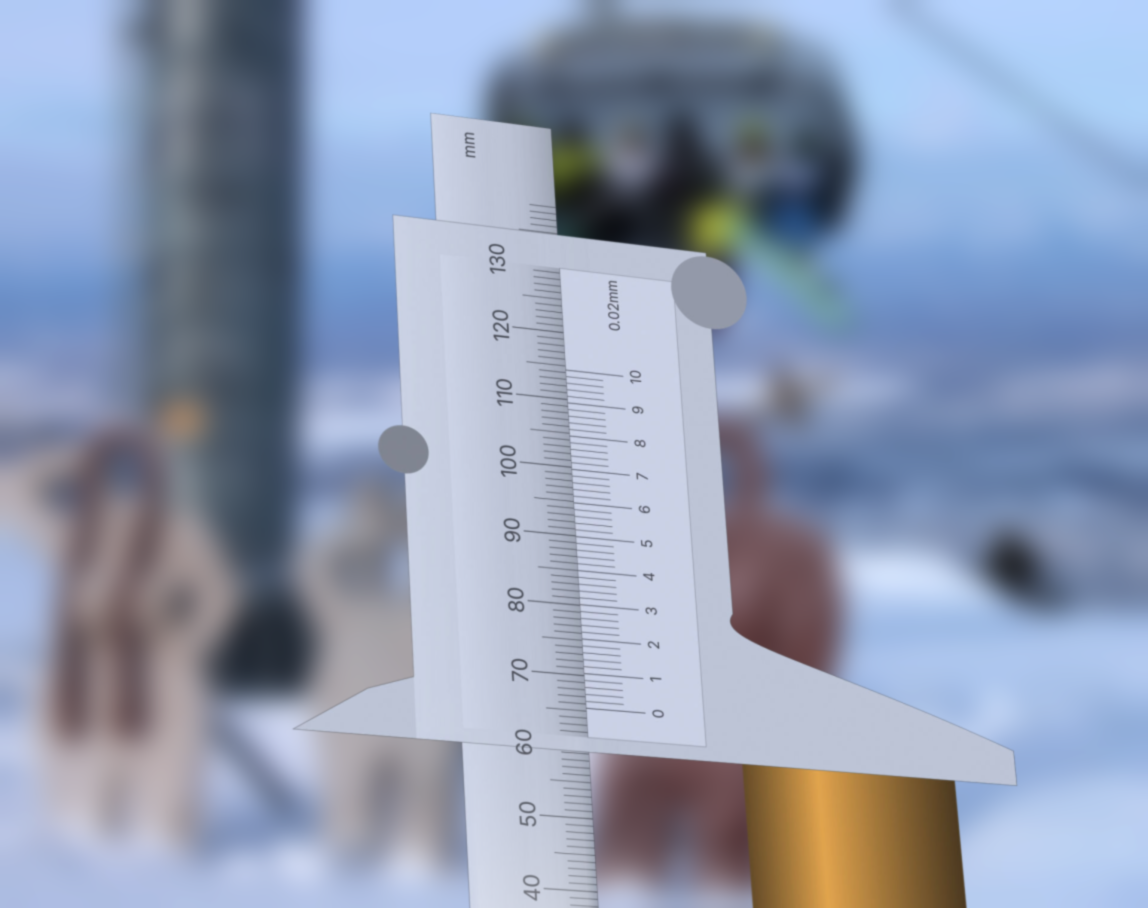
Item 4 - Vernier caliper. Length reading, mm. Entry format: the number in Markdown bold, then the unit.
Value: **65.4** mm
